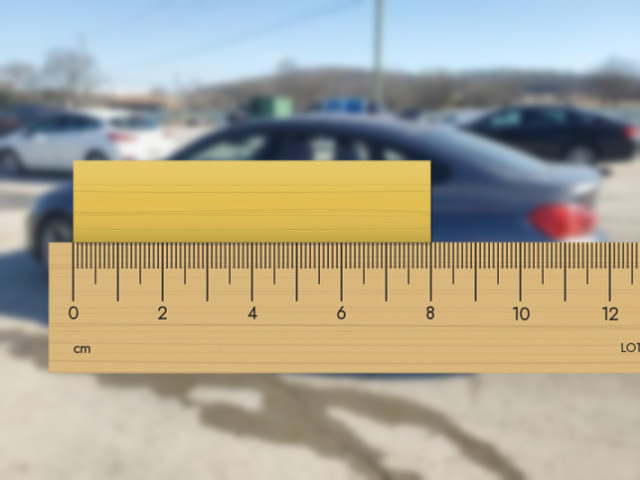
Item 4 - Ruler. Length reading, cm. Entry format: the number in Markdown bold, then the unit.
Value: **8** cm
